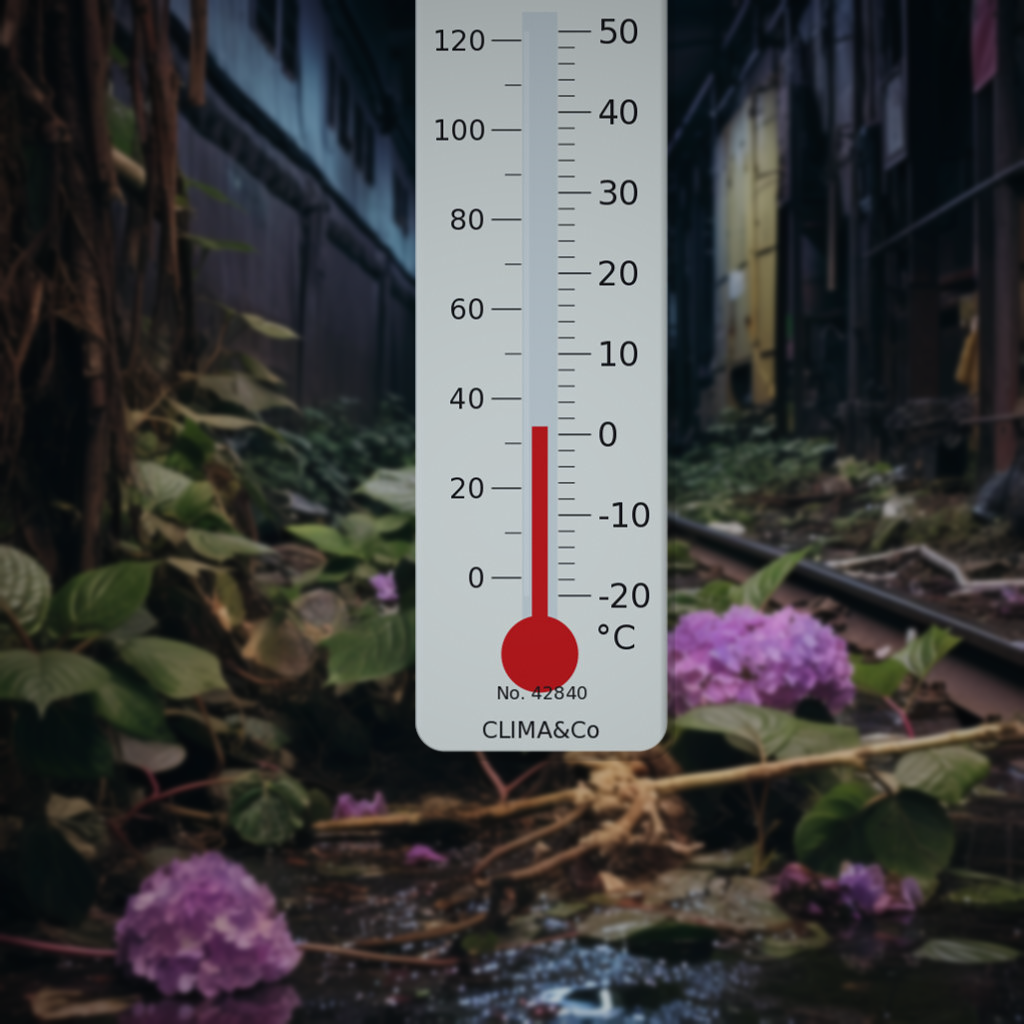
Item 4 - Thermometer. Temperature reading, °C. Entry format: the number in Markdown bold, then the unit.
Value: **1** °C
